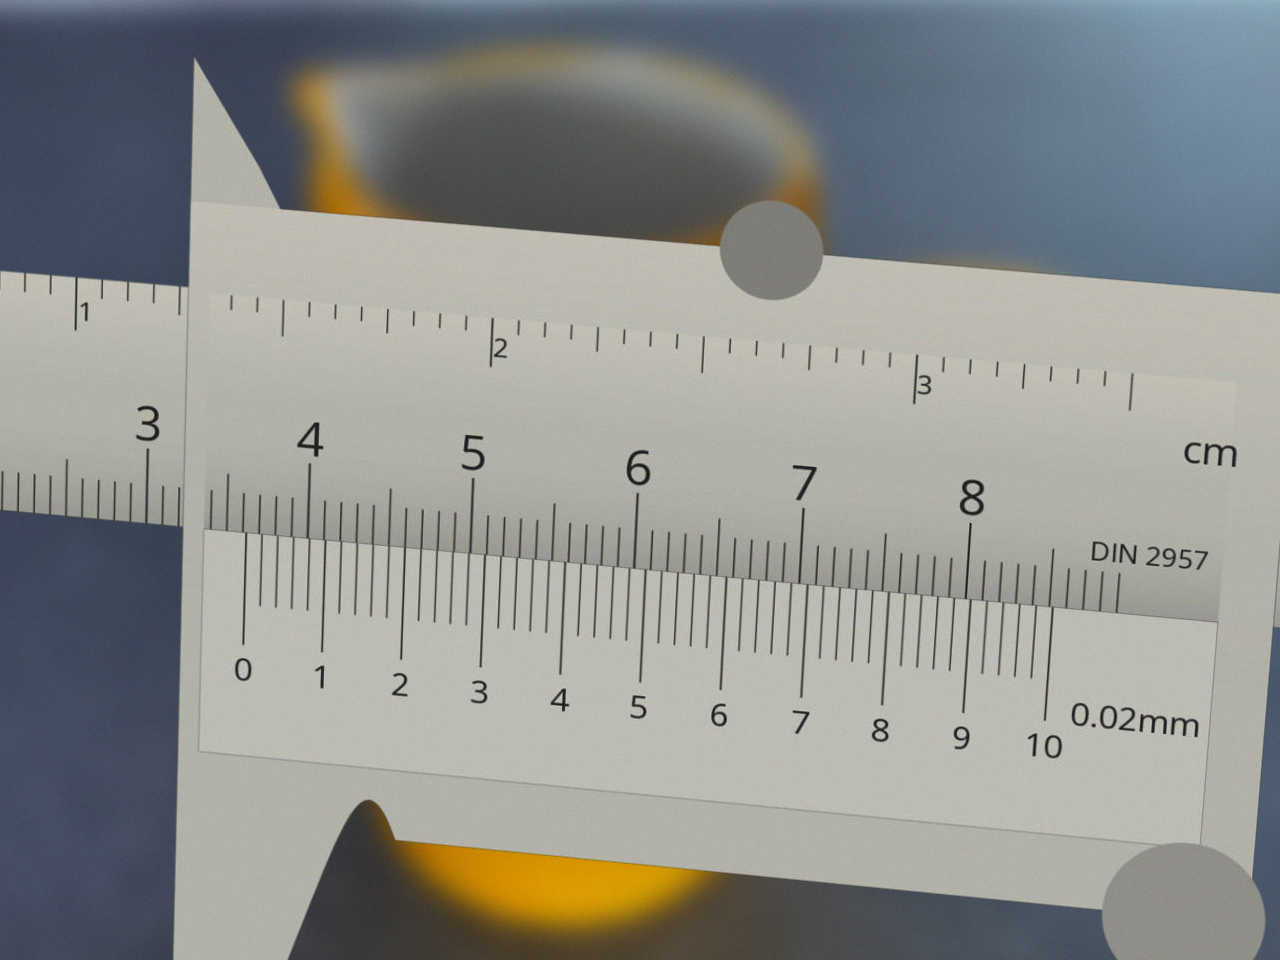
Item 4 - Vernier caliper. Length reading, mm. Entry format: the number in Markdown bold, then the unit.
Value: **36.2** mm
